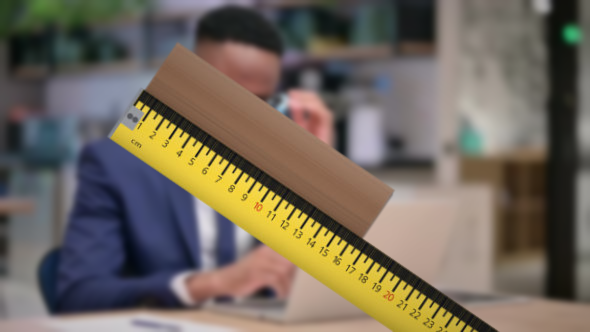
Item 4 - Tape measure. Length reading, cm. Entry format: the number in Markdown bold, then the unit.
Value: **16.5** cm
